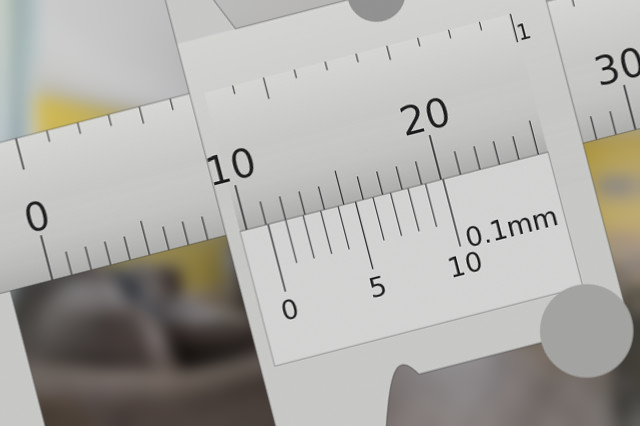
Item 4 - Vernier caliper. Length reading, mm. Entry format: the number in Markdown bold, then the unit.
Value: **11.1** mm
